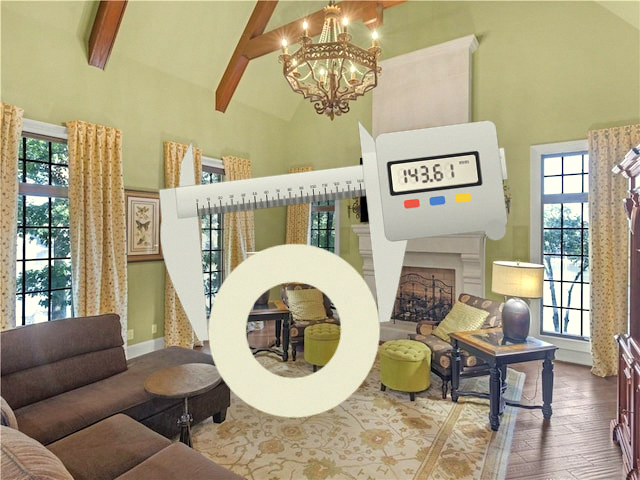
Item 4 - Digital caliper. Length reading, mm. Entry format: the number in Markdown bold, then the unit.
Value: **143.61** mm
